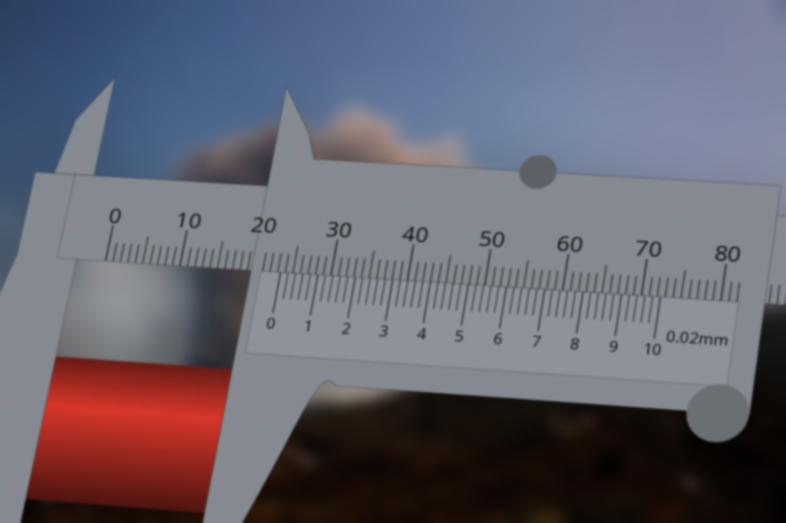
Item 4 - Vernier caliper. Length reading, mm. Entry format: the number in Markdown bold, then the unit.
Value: **23.4** mm
